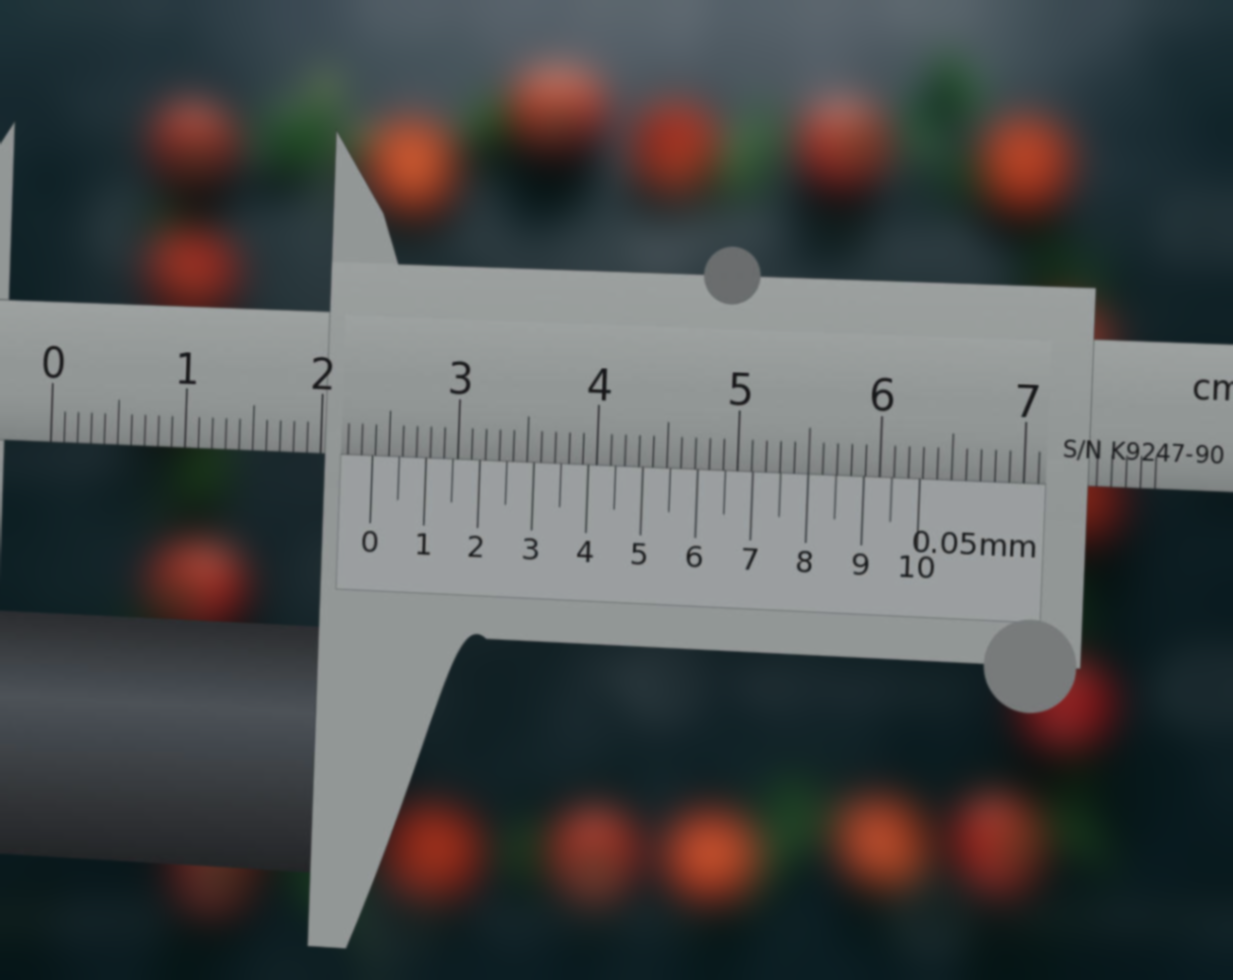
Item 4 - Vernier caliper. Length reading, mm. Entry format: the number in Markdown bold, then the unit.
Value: **23.8** mm
